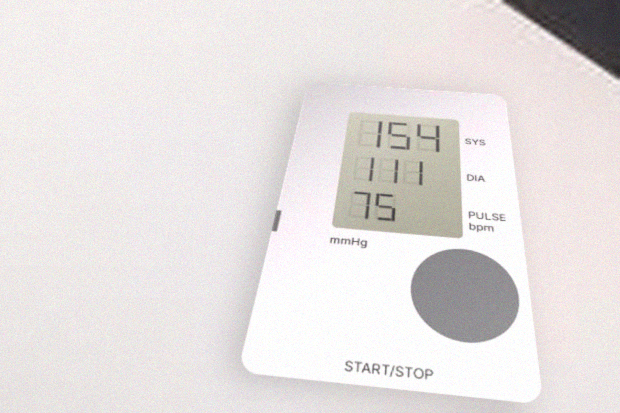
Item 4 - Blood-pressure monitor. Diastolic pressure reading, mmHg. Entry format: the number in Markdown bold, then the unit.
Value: **111** mmHg
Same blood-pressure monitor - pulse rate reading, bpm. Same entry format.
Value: **75** bpm
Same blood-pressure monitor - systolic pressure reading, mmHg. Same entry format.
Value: **154** mmHg
